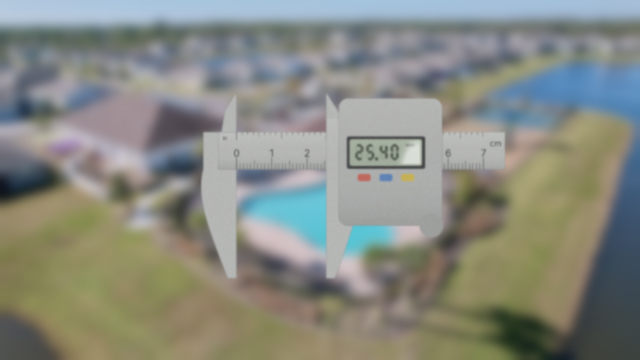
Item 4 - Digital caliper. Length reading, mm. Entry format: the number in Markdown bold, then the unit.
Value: **25.40** mm
